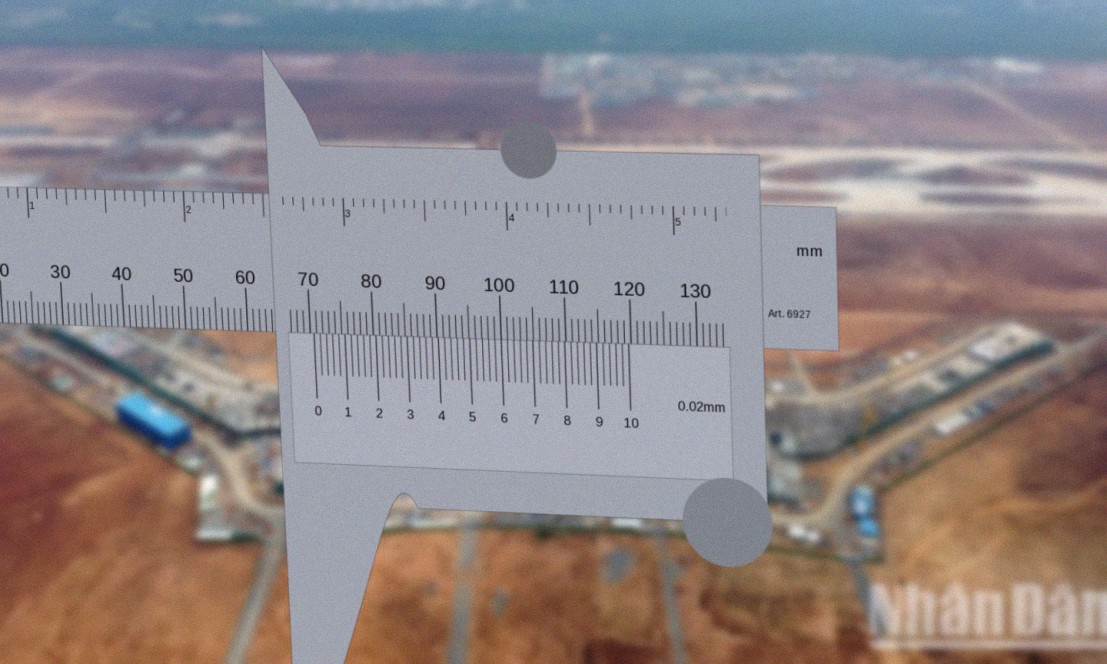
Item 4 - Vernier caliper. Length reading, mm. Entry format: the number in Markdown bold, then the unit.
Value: **70.6** mm
